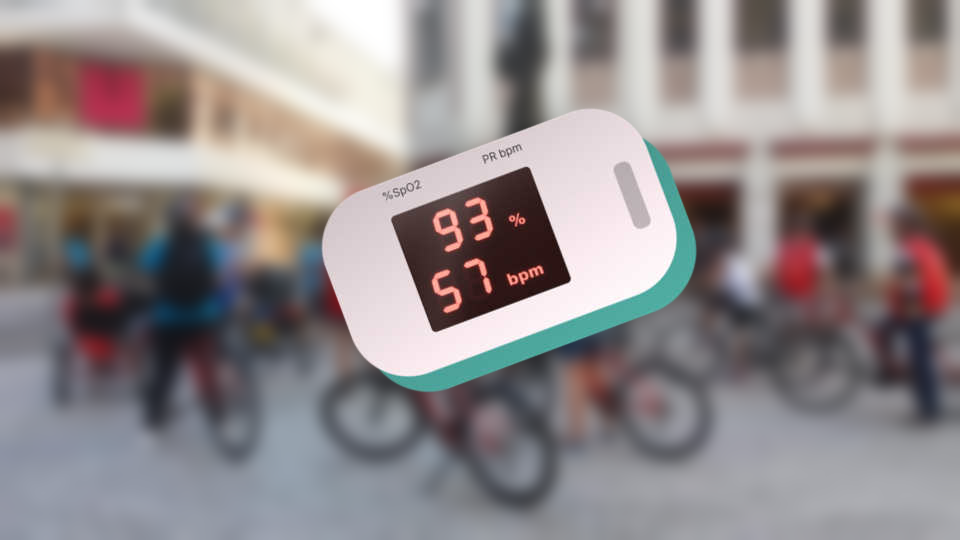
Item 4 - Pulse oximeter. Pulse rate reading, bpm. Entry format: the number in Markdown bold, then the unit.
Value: **57** bpm
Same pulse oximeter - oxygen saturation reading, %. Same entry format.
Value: **93** %
